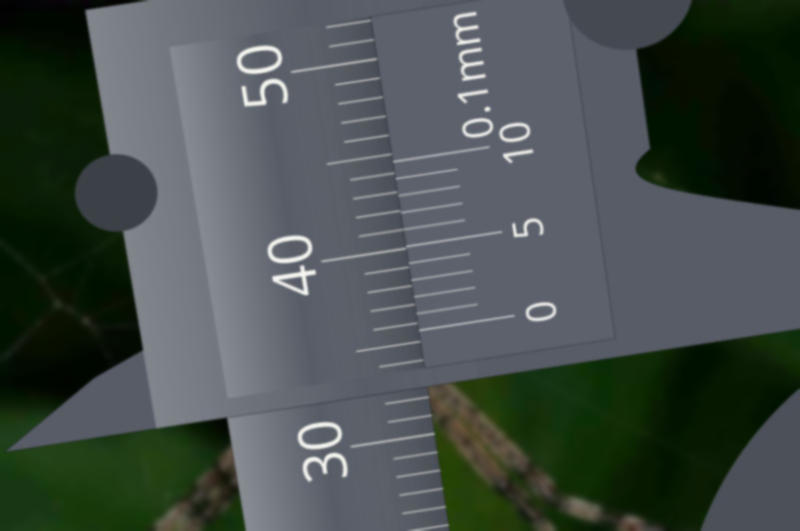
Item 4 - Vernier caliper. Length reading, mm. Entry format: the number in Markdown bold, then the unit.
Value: **35.6** mm
